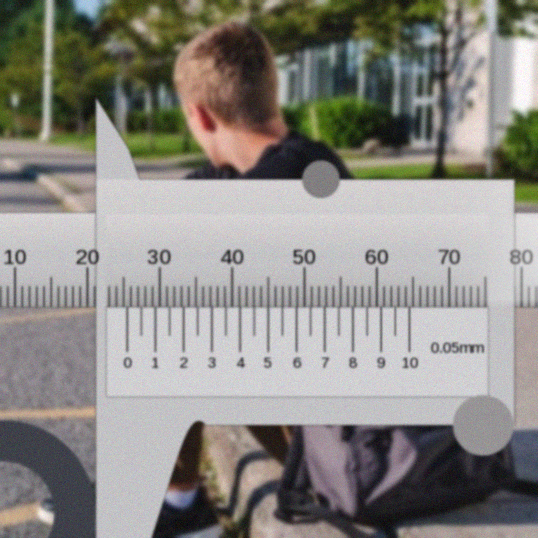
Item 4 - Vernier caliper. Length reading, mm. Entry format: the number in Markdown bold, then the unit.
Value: **25.5** mm
